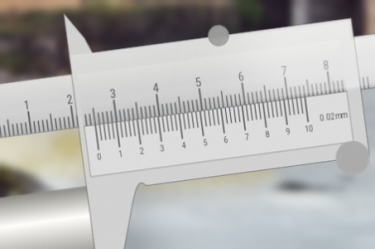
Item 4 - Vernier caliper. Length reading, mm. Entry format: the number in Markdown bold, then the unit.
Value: **25.0** mm
